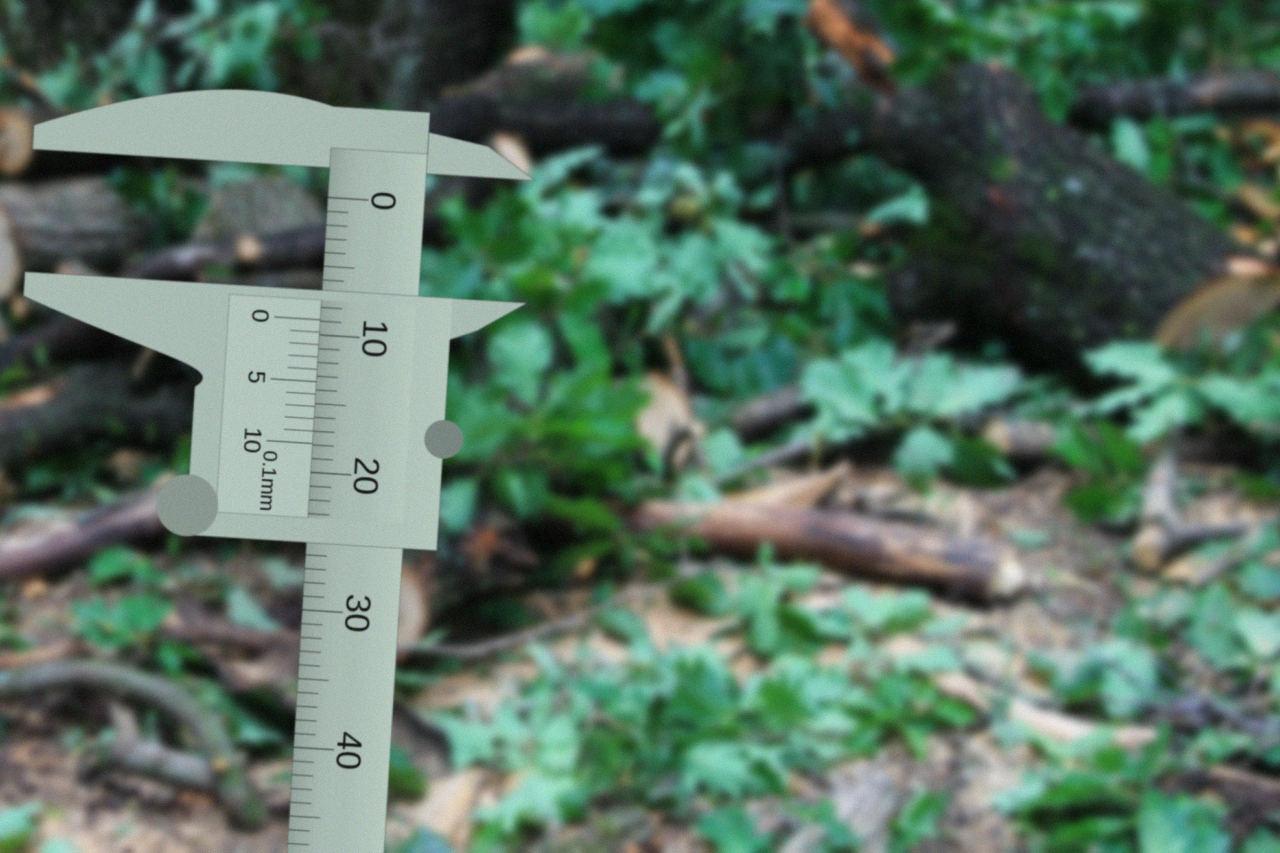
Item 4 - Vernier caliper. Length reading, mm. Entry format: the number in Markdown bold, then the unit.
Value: **8.9** mm
